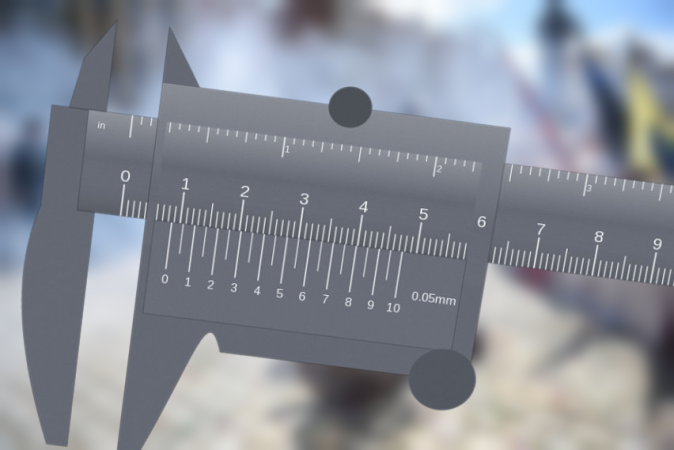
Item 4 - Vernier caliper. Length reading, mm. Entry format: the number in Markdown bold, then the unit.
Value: **8.6** mm
